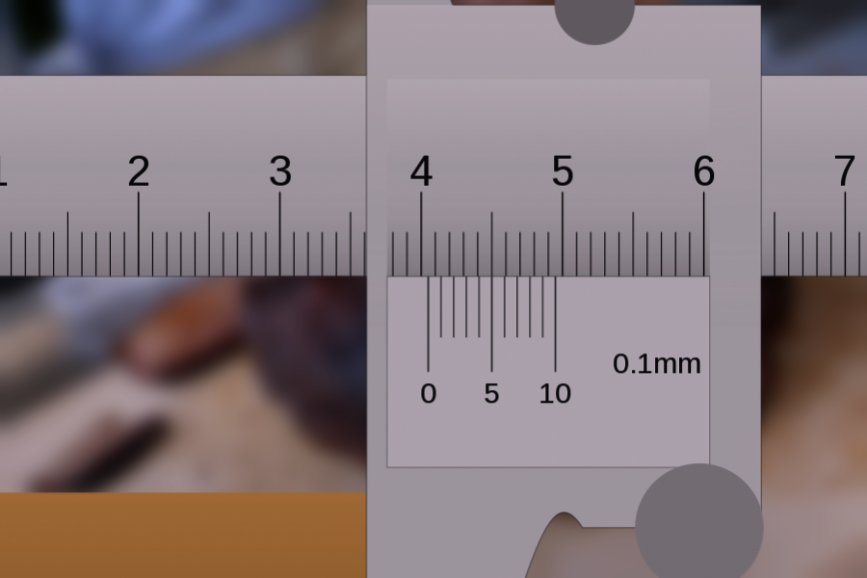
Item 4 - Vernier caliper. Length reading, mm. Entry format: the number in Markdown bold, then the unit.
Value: **40.5** mm
